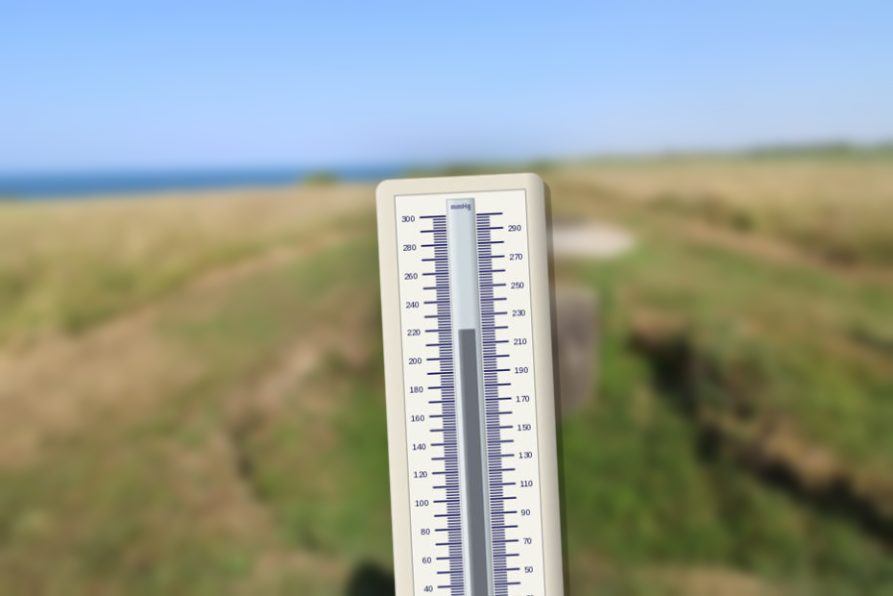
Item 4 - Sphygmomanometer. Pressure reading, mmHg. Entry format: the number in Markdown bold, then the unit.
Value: **220** mmHg
